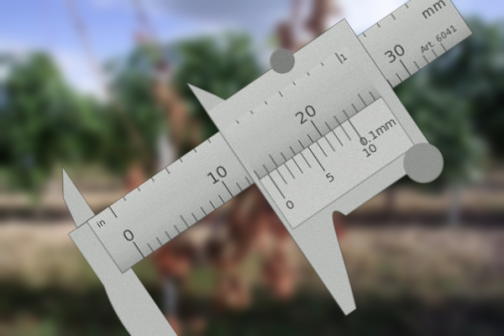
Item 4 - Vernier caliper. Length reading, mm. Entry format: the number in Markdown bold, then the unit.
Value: **13.9** mm
